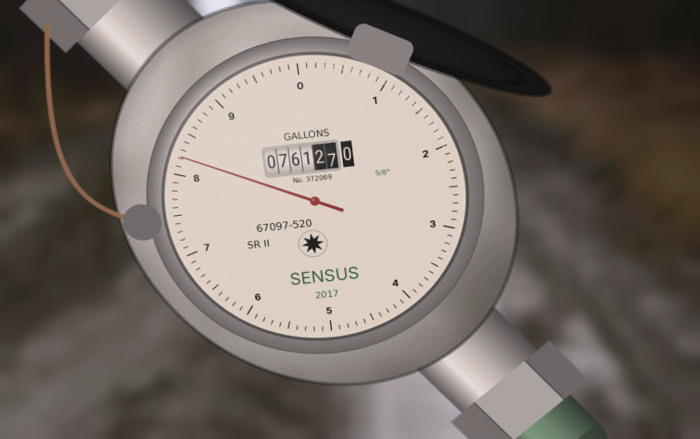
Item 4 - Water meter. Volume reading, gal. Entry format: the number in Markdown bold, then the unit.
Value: **761268.2** gal
